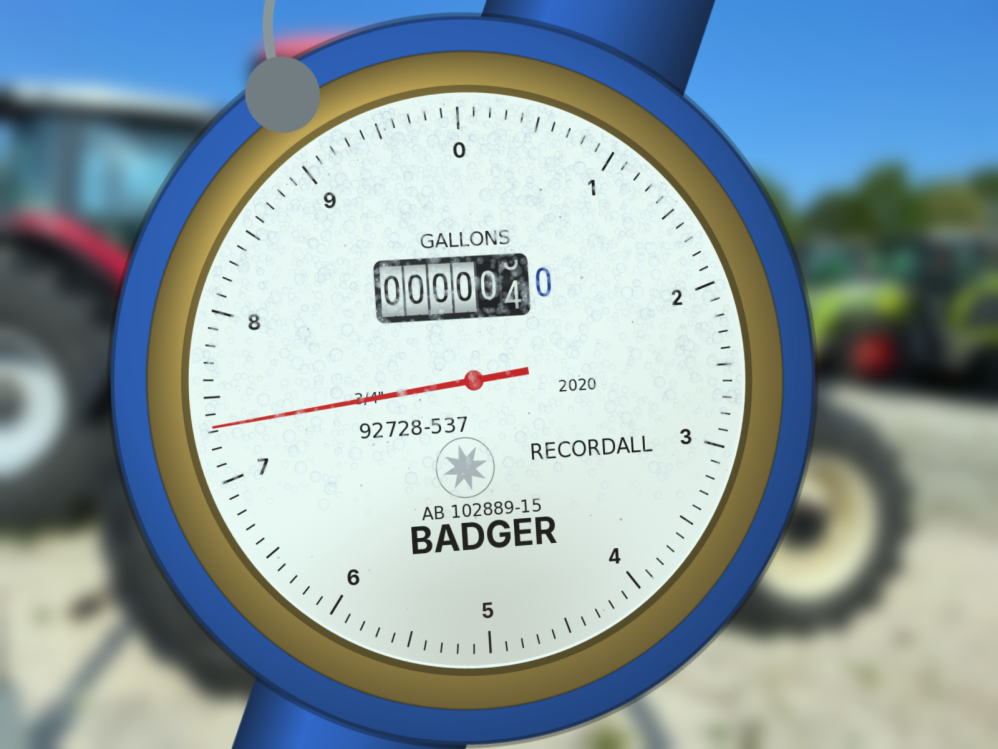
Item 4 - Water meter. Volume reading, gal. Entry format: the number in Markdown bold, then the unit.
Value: **37.3** gal
